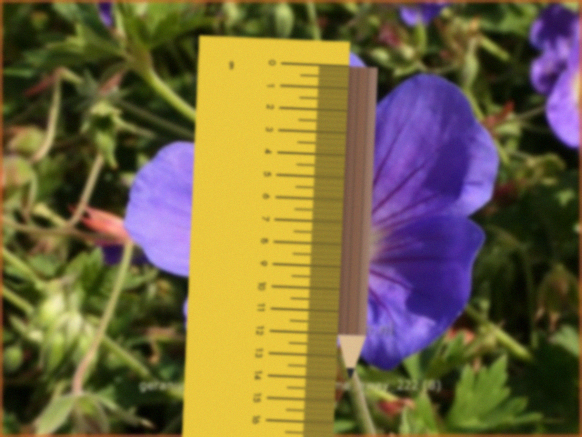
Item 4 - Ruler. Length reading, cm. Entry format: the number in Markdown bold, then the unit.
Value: **14** cm
